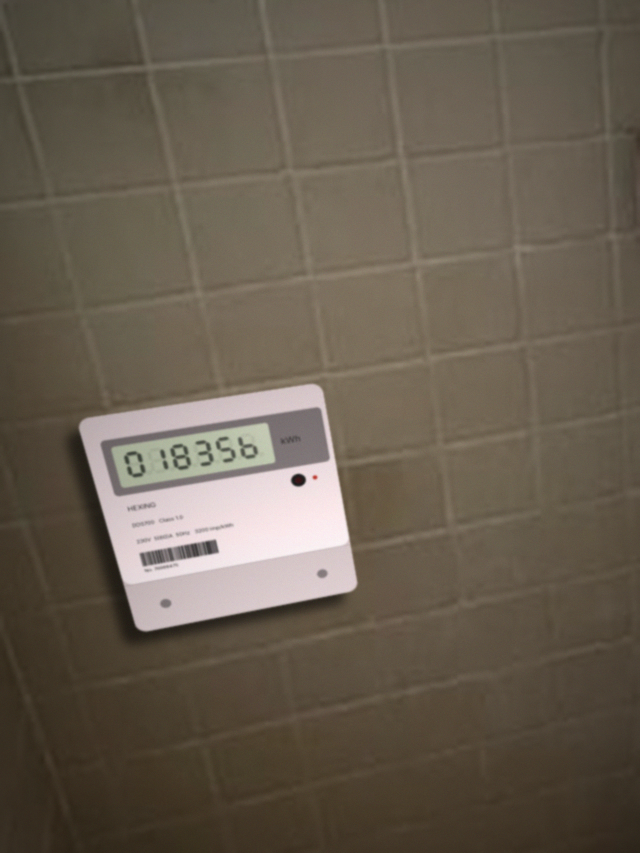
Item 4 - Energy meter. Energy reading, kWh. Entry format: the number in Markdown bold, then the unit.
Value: **18356** kWh
